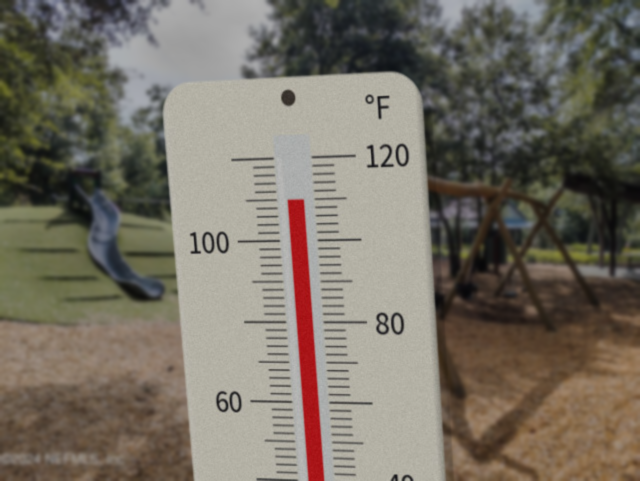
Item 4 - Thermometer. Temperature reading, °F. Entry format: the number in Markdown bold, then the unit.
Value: **110** °F
